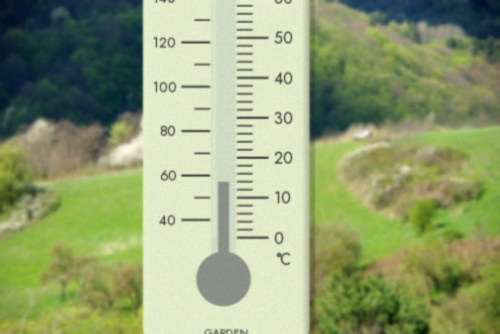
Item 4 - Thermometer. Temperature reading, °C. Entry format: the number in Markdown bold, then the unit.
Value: **14** °C
